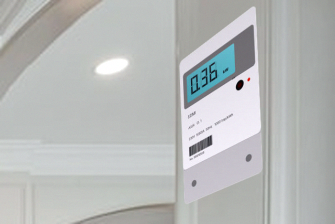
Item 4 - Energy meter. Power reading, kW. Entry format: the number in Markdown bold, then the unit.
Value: **0.36** kW
